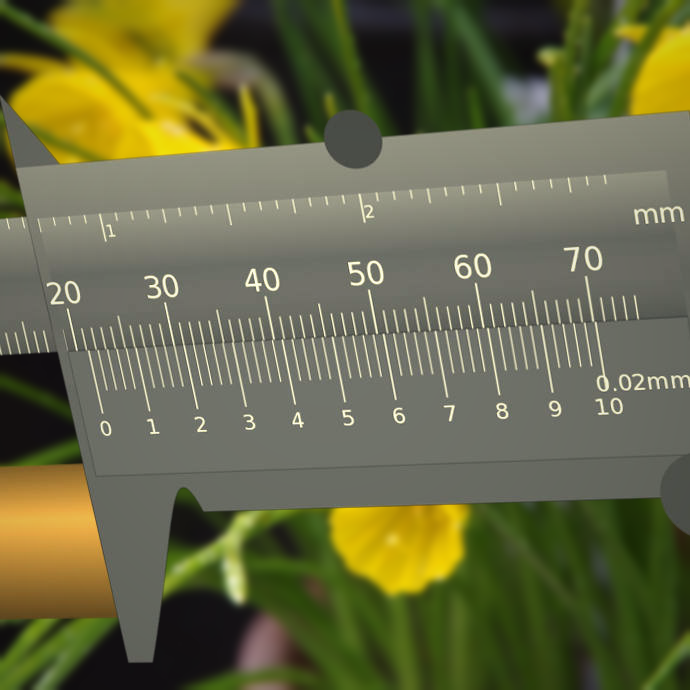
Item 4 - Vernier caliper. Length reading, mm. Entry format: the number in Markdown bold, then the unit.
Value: **21.2** mm
